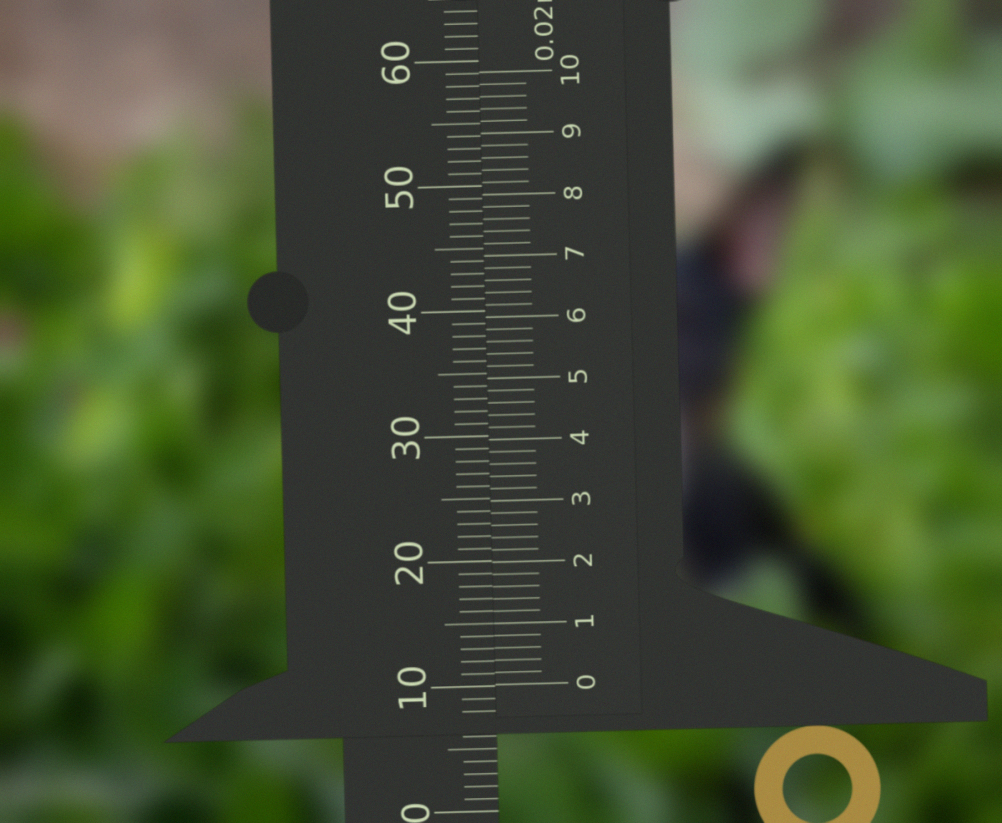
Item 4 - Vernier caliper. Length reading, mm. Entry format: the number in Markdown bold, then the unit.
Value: **10.1** mm
